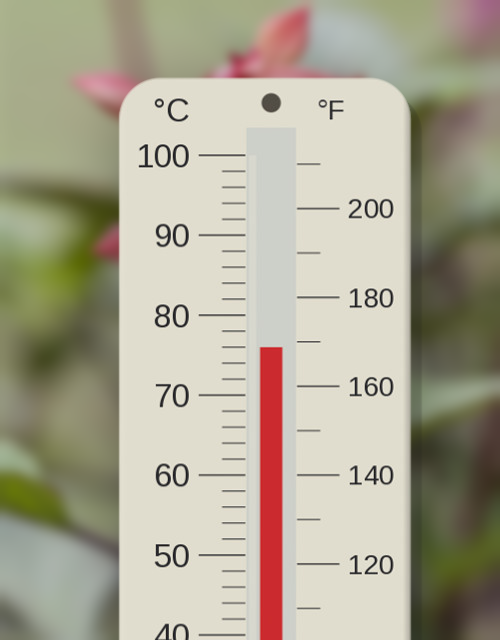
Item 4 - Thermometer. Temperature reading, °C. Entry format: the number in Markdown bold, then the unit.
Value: **76** °C
